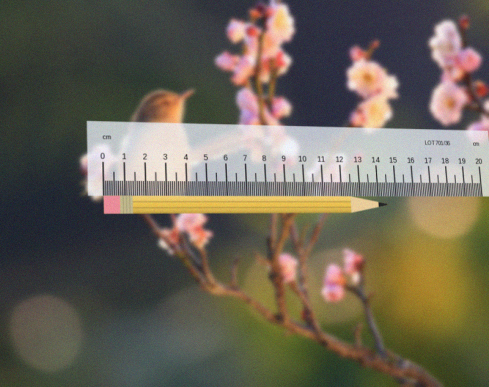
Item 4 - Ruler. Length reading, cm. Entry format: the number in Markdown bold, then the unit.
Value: **14.5** cm
